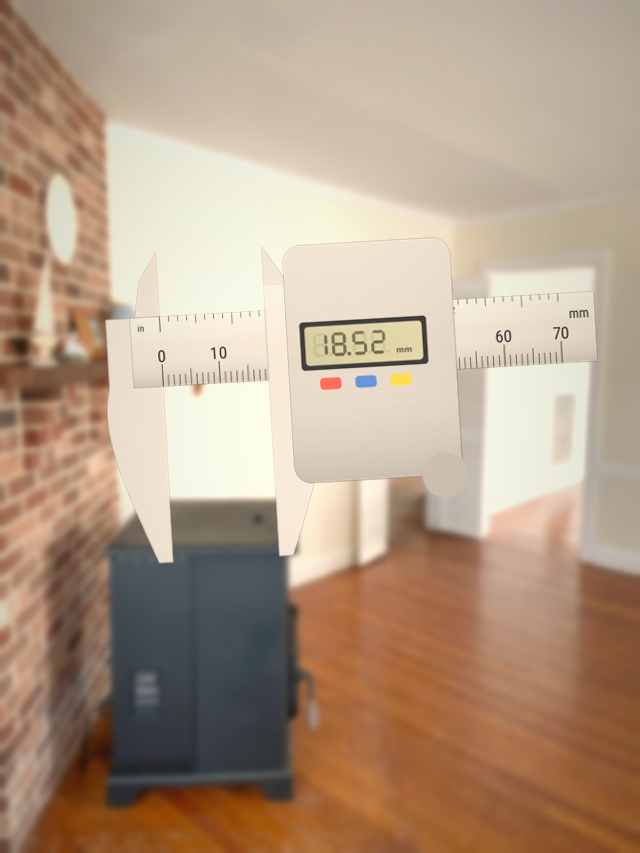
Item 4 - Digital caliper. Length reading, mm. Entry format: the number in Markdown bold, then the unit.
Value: **18.52** mm
